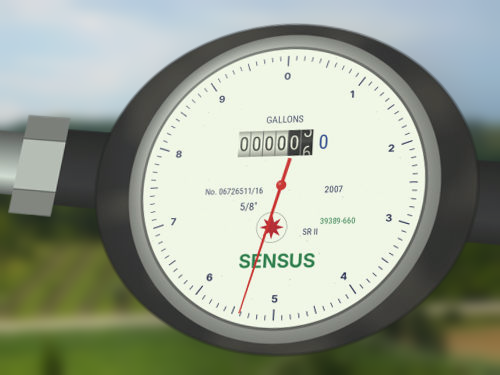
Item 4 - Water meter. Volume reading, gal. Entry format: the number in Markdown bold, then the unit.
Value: **55.4** gal
